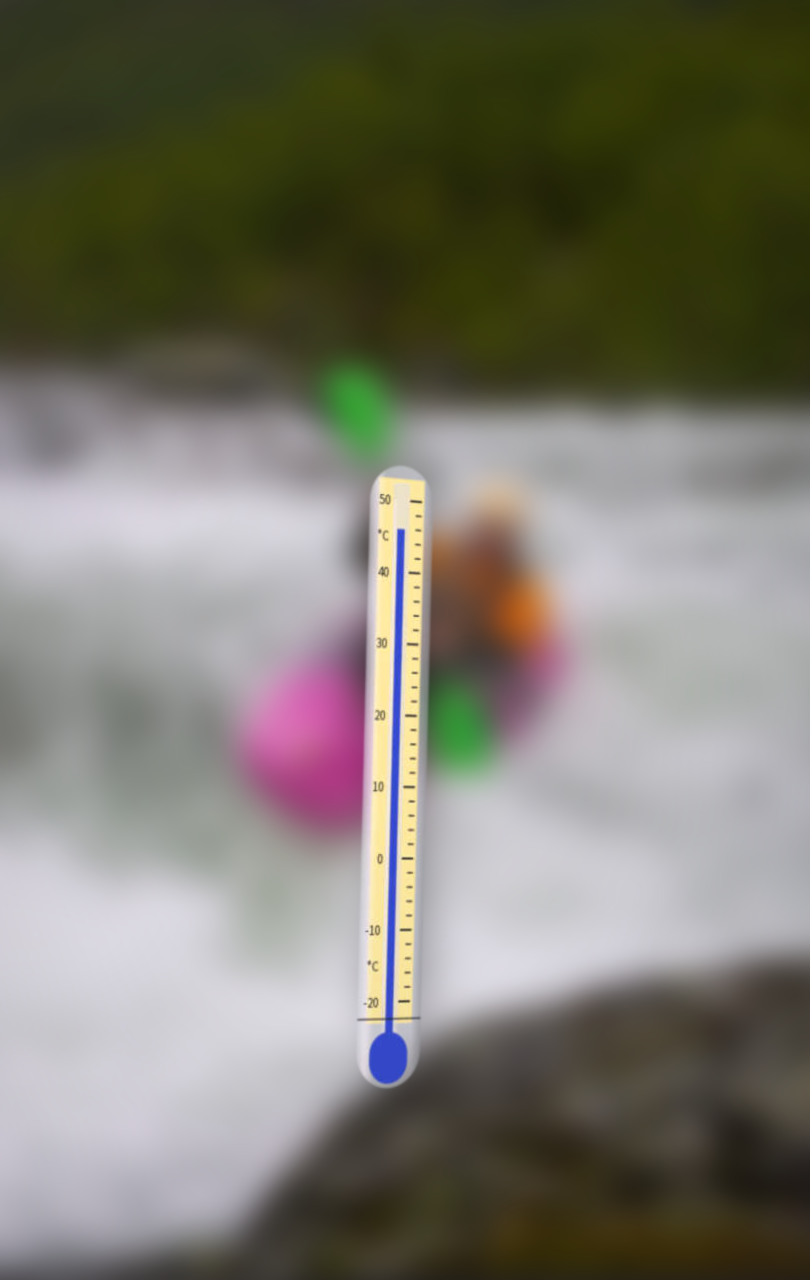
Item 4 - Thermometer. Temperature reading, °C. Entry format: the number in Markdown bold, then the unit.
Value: **46** °C
